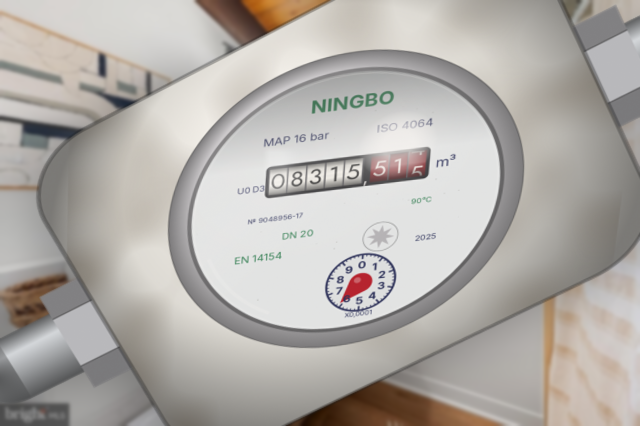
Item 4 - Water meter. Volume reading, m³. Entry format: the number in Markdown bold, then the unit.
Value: **8315.5146** m³
